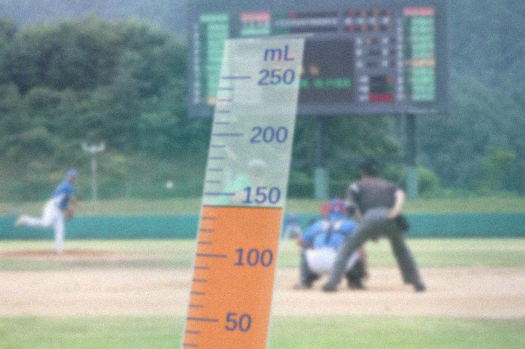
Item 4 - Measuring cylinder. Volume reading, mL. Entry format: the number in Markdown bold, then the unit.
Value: **140** mL
